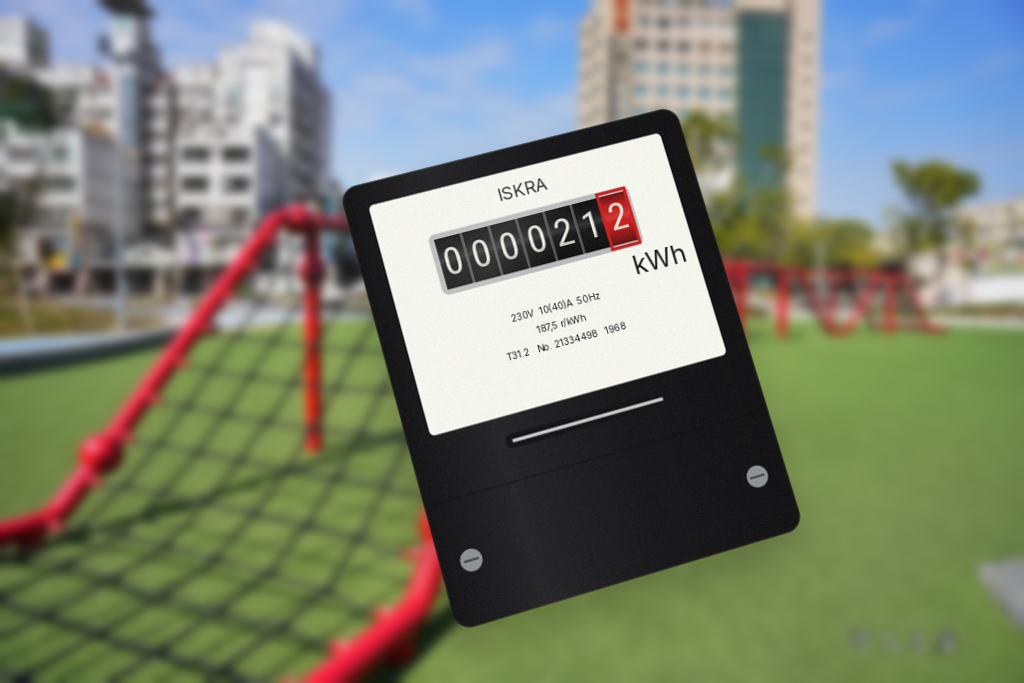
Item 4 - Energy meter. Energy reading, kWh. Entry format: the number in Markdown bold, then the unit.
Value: **21.2** kWh
